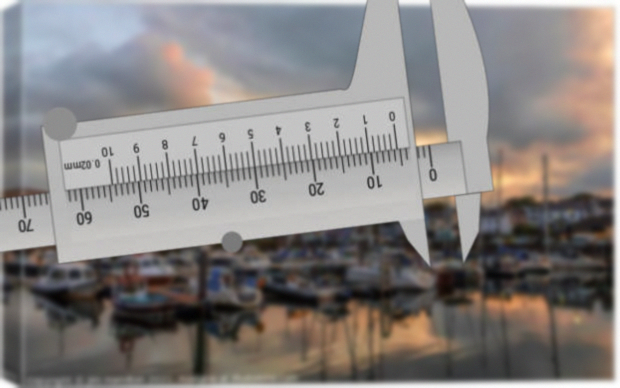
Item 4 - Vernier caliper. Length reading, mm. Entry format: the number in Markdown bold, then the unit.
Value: **5.5** mm
